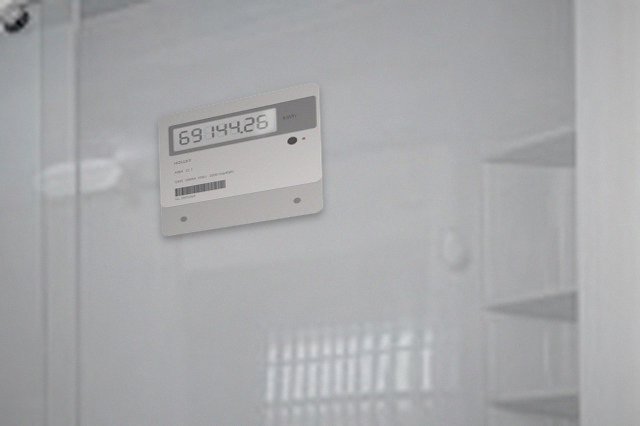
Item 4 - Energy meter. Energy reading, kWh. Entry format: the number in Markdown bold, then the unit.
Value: **69144.26** kWh
